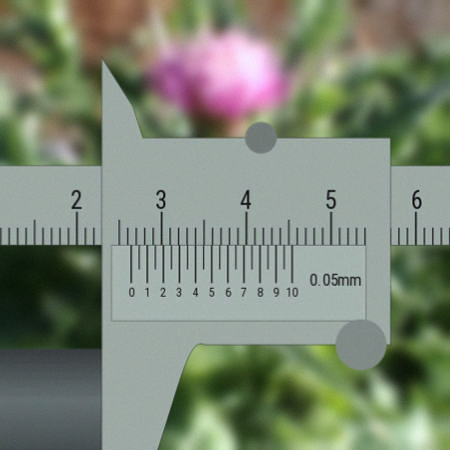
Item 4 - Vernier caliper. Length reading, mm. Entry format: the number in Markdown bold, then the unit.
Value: **26.4** mm
